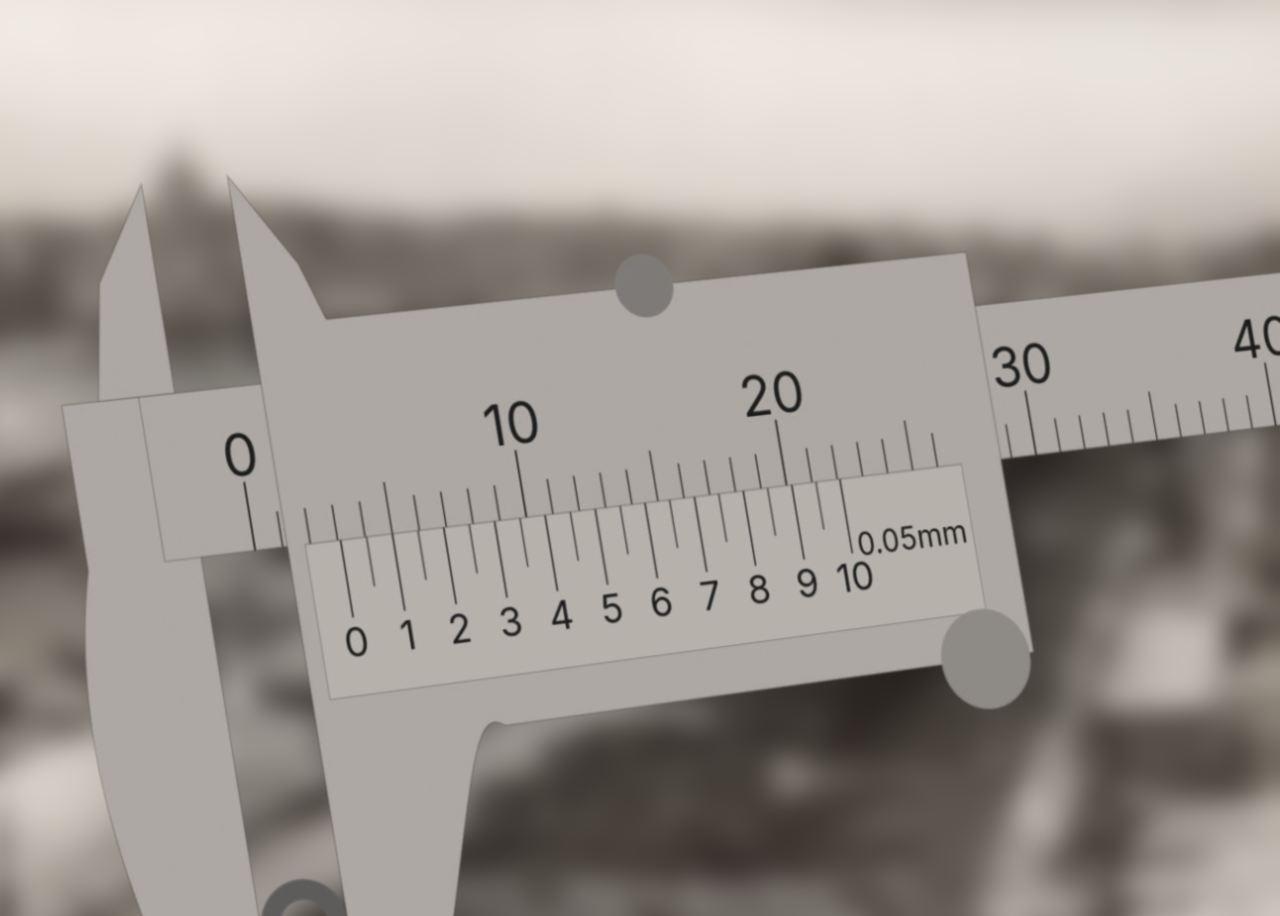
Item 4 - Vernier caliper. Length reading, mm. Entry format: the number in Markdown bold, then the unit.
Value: **3.1** mm
